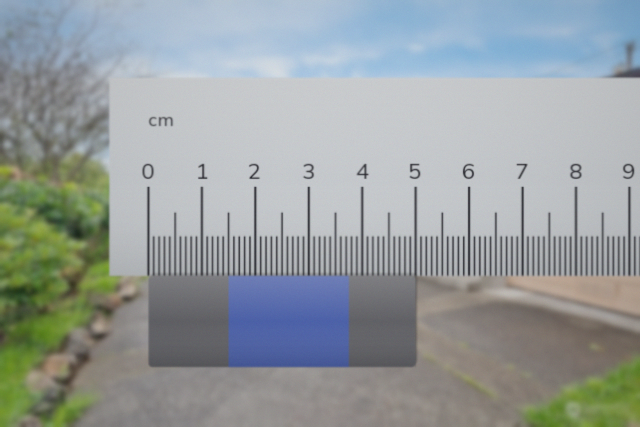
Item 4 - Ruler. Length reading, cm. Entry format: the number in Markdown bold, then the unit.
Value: **5** cm
